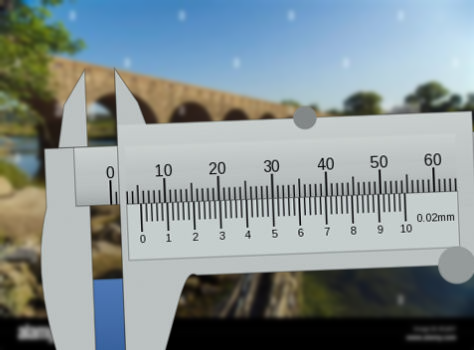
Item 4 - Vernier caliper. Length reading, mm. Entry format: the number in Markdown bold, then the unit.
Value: **5.5** mm
